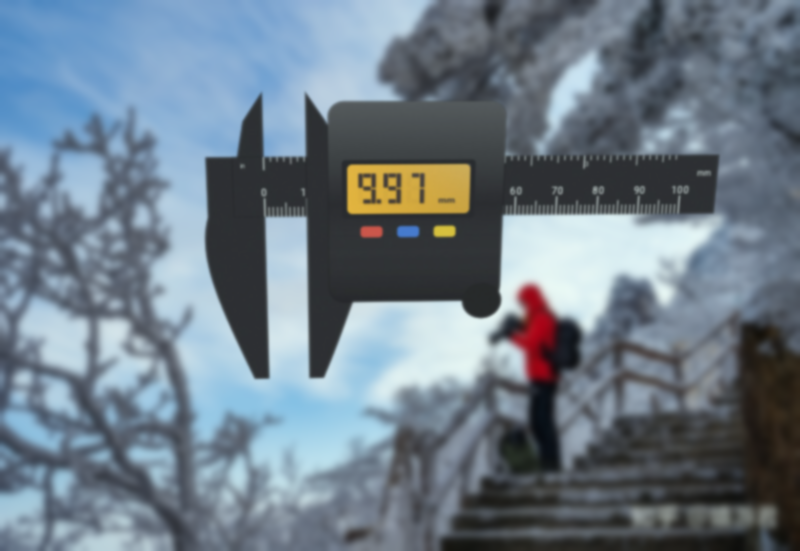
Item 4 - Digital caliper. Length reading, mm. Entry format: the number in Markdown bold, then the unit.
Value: **9.97** mm
